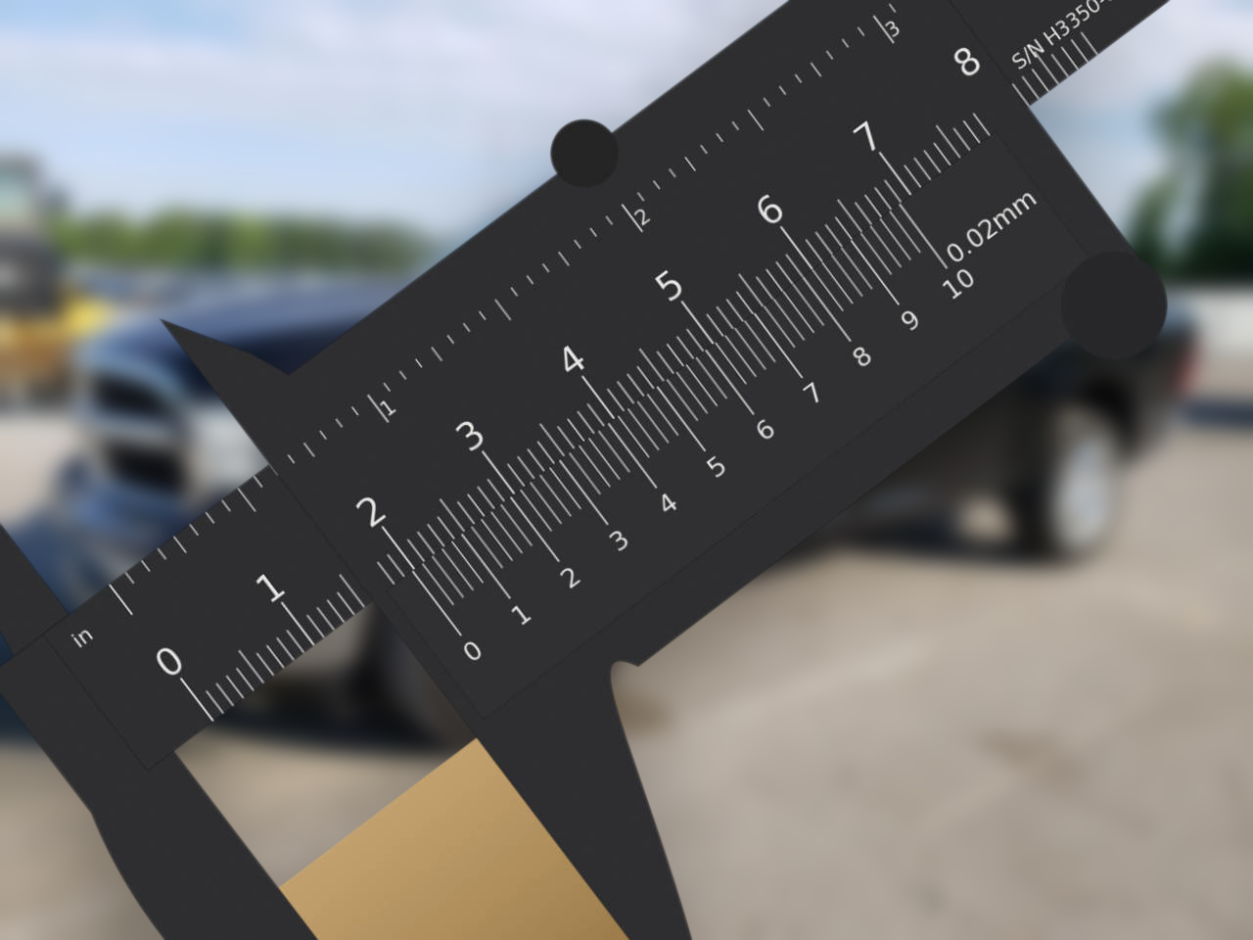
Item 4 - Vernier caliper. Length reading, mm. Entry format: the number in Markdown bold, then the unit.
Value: **19.8** mm
